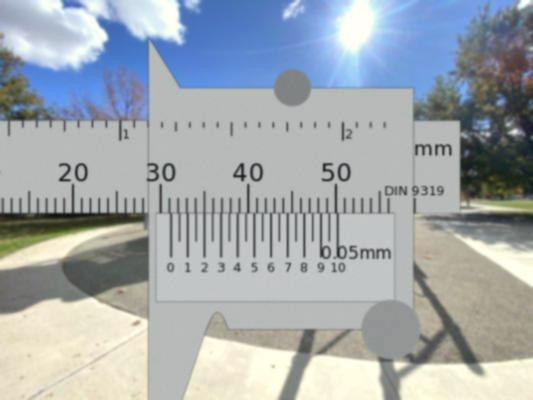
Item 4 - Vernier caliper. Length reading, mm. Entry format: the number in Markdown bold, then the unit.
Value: **31.2** mm
